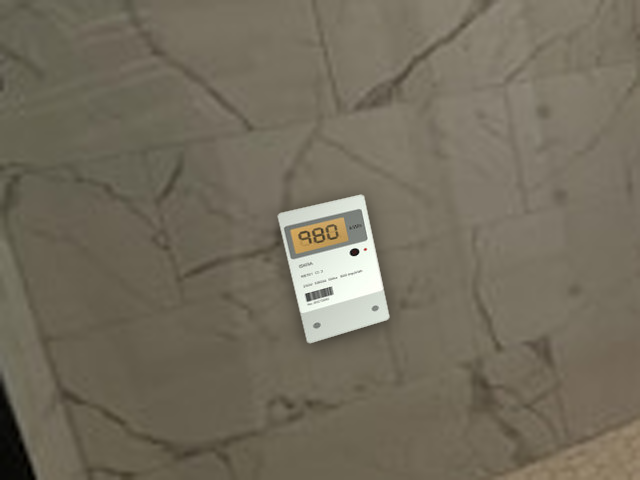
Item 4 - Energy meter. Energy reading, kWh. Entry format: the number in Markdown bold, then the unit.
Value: **980** kWh
